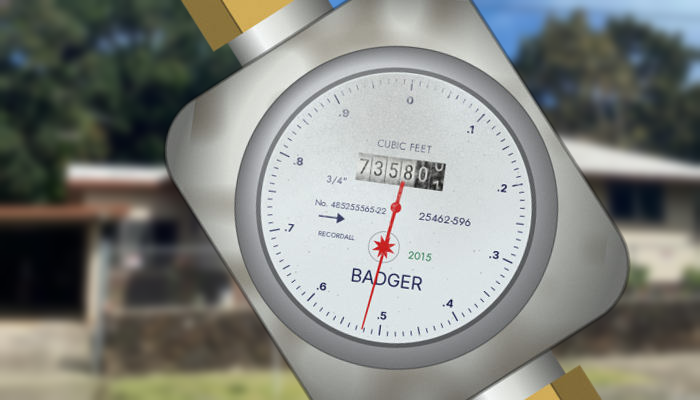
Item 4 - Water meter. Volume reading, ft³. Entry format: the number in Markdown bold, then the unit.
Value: **735800.52** ft³
